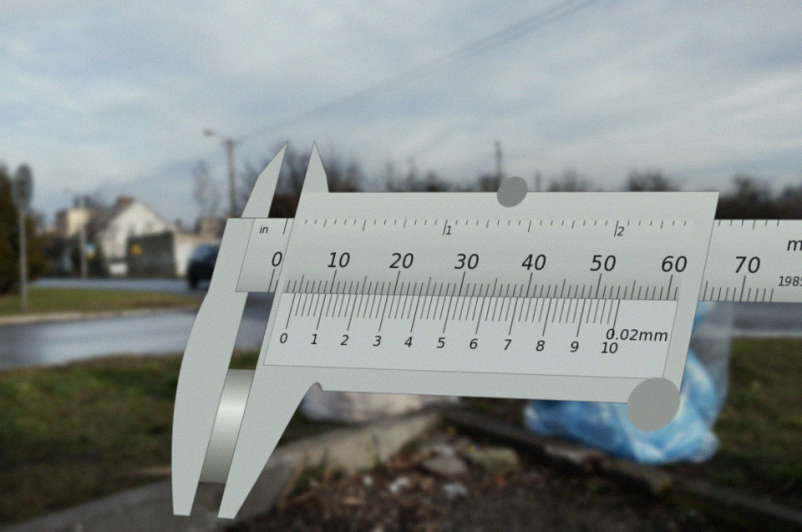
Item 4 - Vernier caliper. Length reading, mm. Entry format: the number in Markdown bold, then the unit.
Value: **4.4** mm
